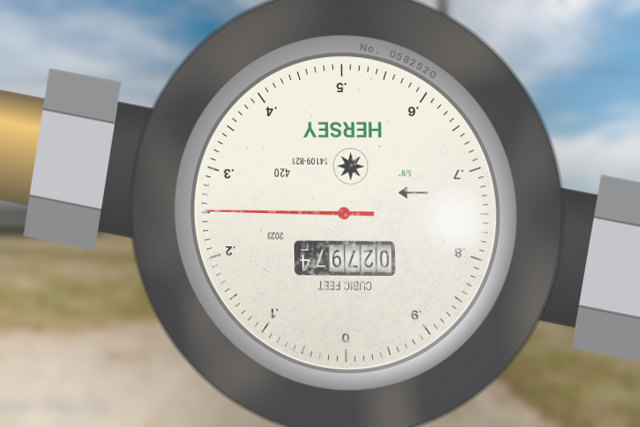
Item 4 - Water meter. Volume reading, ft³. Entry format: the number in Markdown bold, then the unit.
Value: **27974.25** ft³
